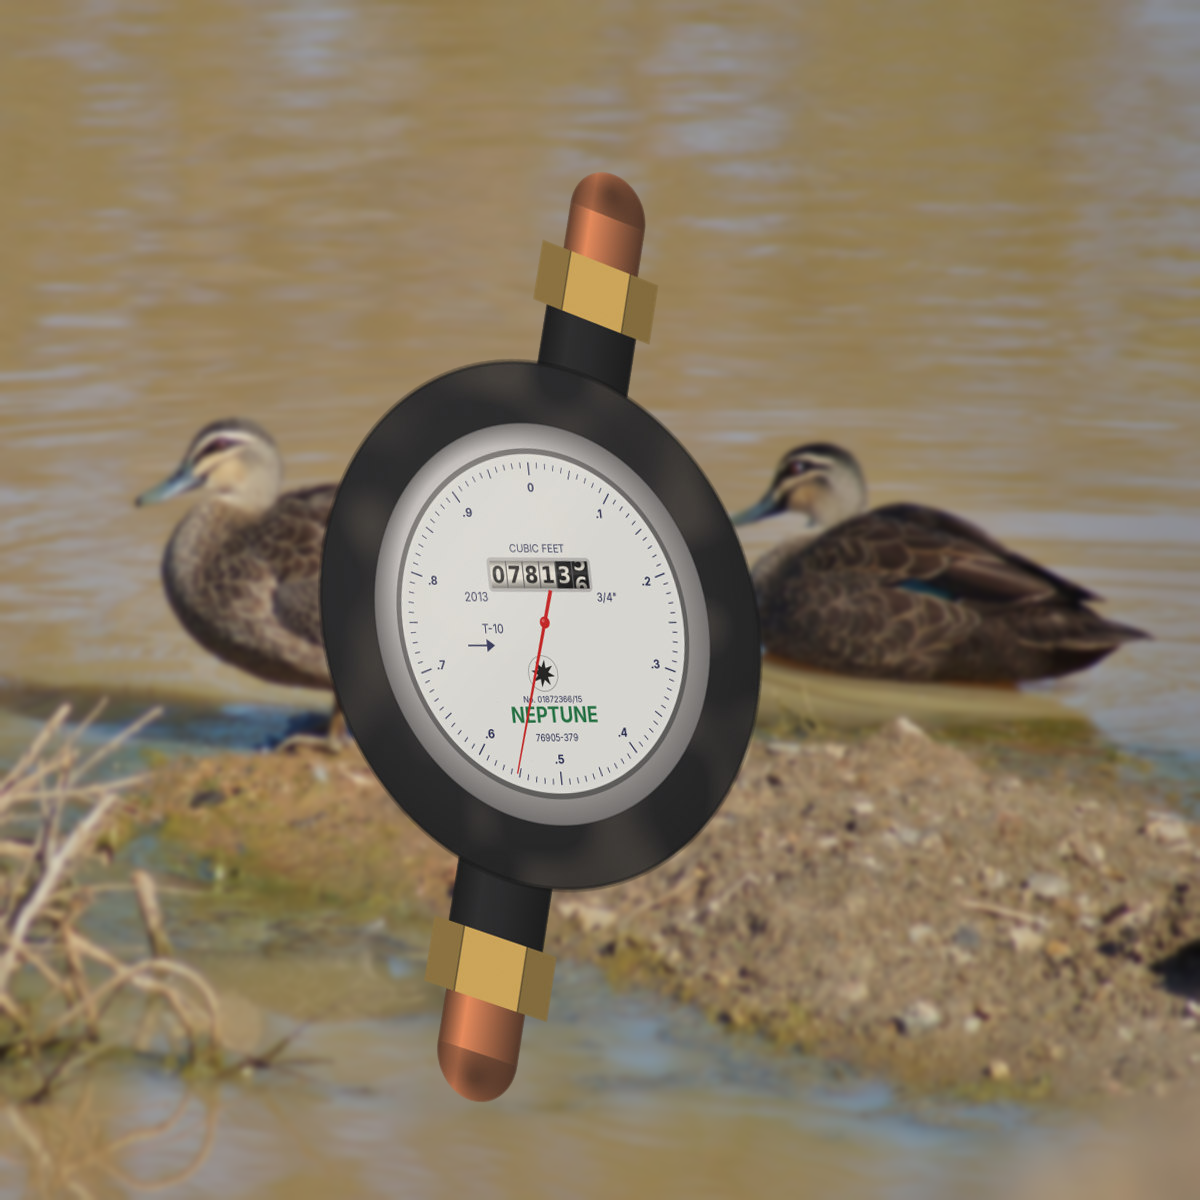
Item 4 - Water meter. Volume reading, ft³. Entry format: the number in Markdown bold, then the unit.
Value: **78135.55** ft³
